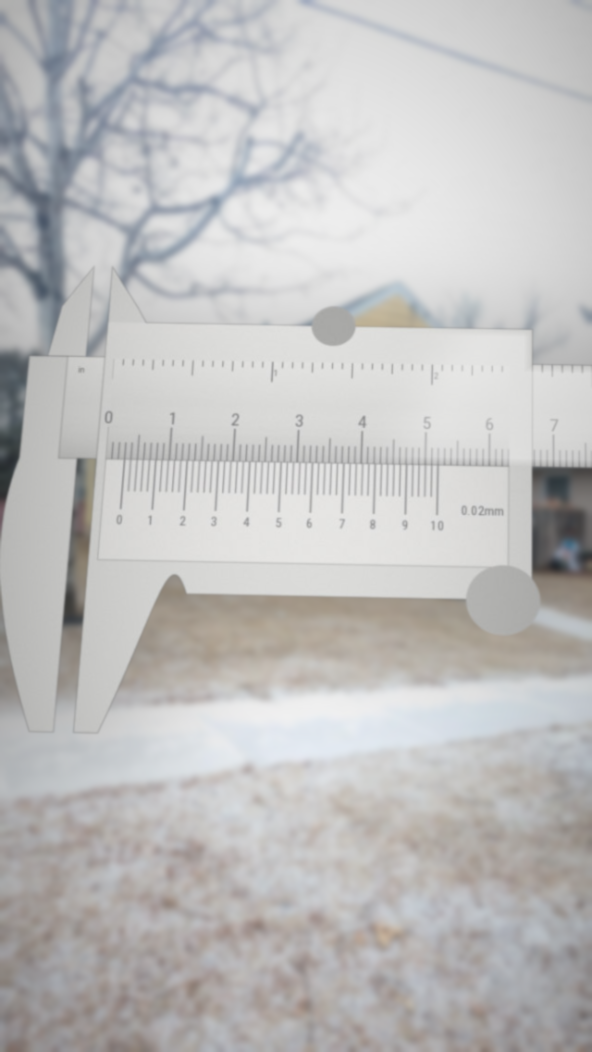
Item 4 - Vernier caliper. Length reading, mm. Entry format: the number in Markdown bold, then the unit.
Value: **3.0** mm
